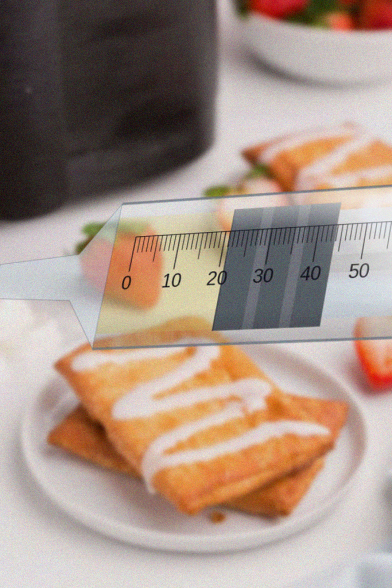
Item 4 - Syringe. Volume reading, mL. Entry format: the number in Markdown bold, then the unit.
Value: **21** mL
